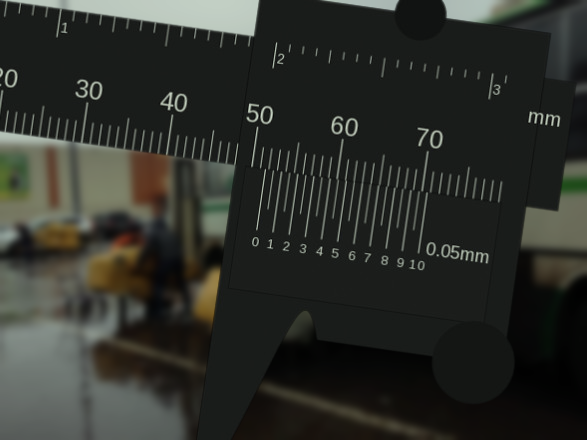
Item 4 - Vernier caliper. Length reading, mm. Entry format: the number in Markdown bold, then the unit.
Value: **51.6** mm
